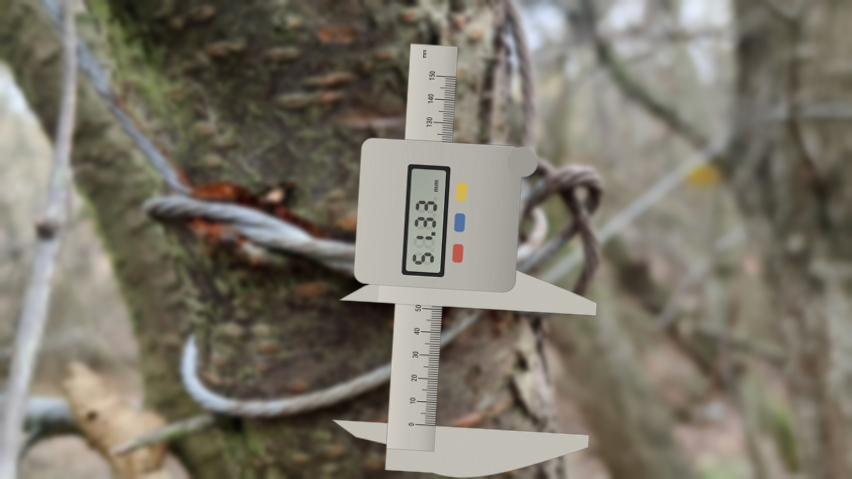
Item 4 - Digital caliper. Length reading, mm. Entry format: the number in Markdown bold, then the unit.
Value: **51.33** mm
